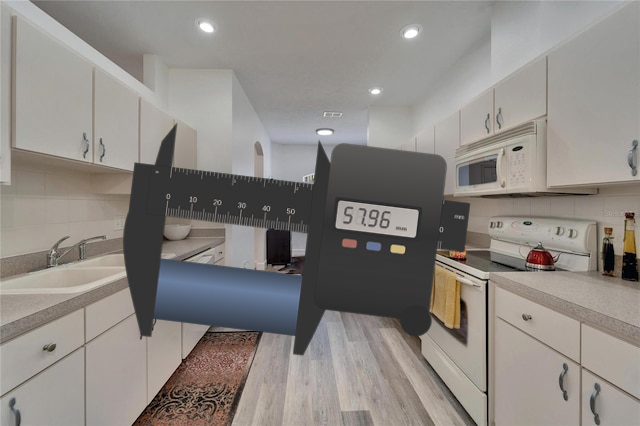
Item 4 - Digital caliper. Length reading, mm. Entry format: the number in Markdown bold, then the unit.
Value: **57.96** mm
